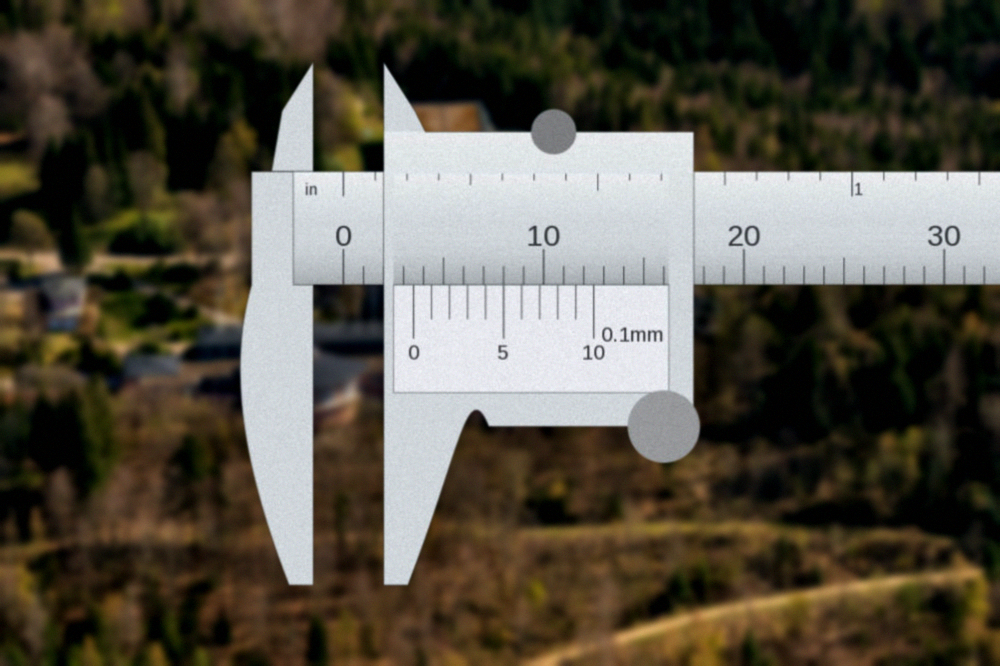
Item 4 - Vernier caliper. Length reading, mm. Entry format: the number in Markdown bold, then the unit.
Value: **3.5** mm
